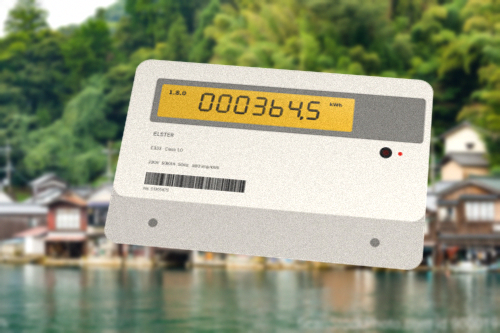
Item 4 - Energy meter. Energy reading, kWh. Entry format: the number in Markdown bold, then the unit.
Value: **364.5** kWh
